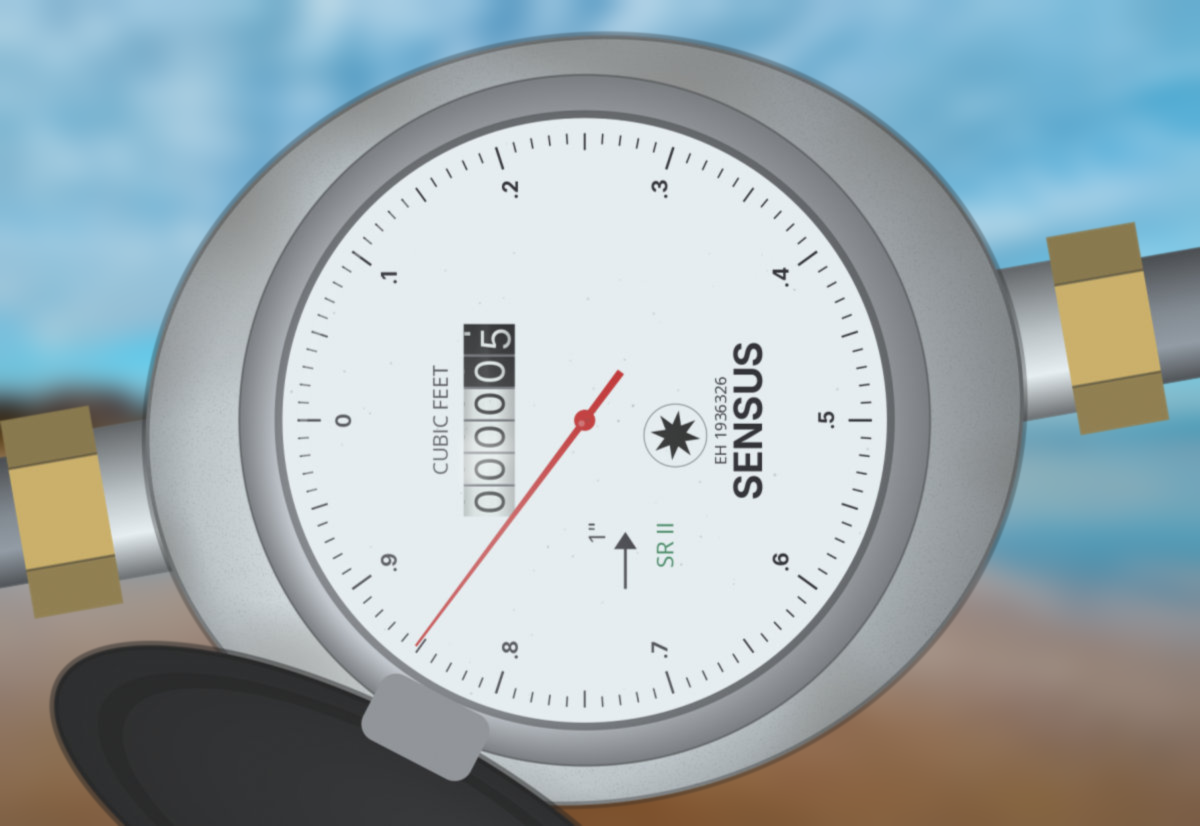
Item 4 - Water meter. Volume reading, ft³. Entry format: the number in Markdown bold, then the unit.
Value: **4.85** ft³
